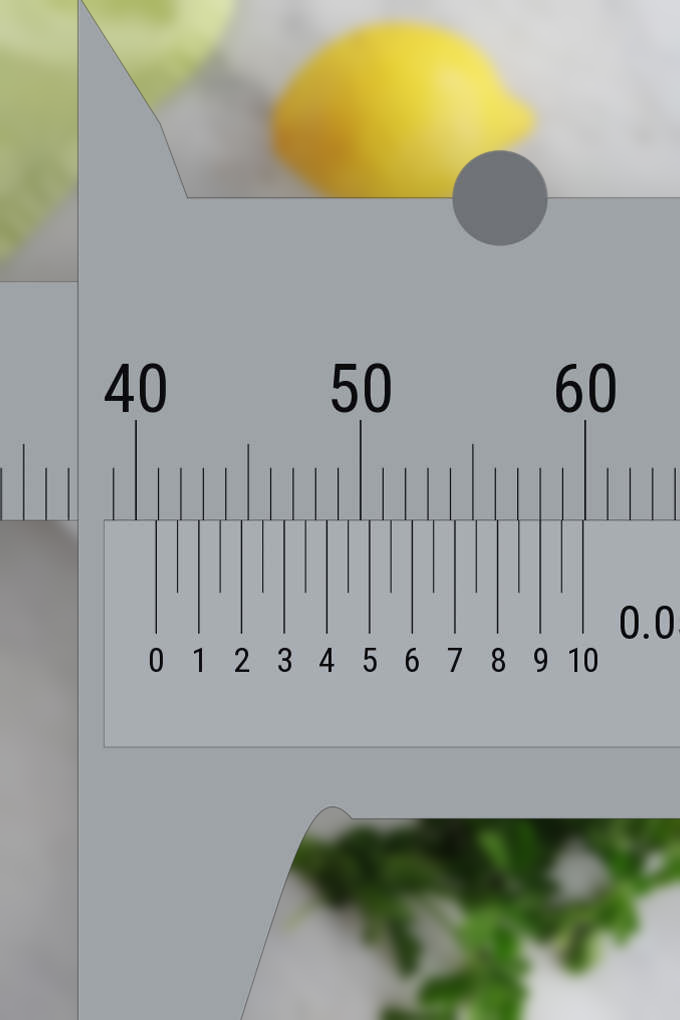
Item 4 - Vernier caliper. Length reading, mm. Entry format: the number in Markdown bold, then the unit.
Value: **40.9** mm
